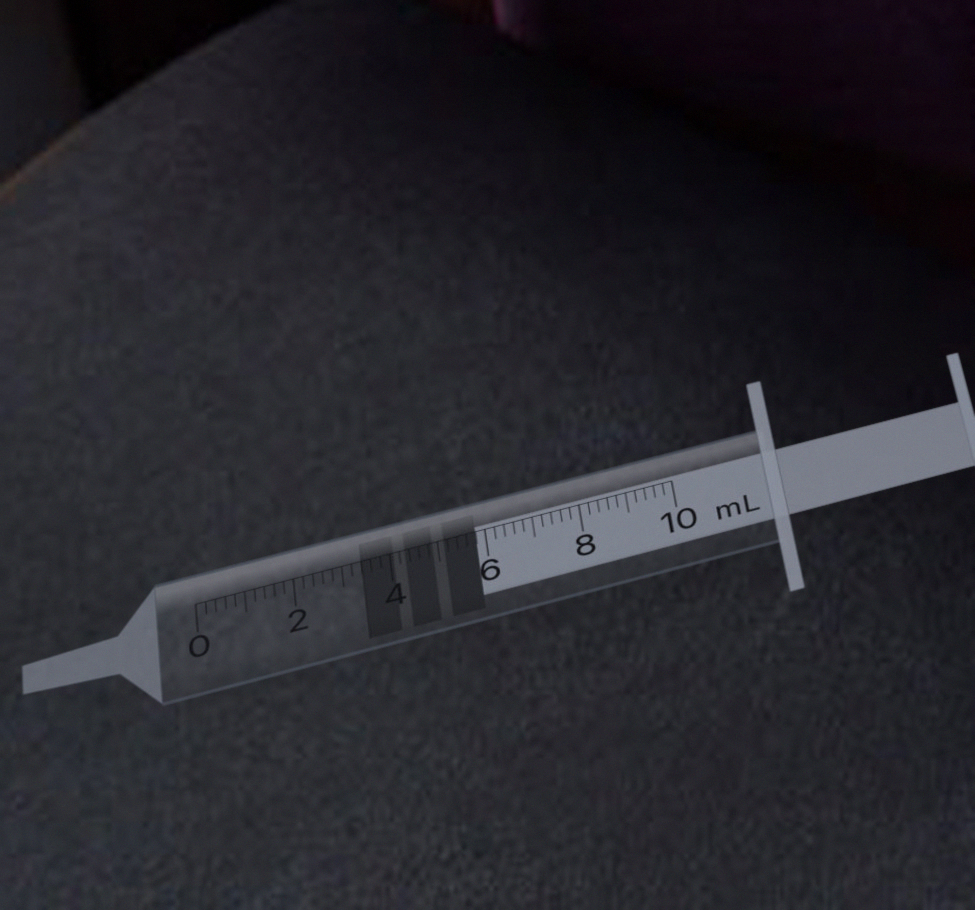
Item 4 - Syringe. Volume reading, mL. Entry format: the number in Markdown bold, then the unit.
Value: **3.4** mL
